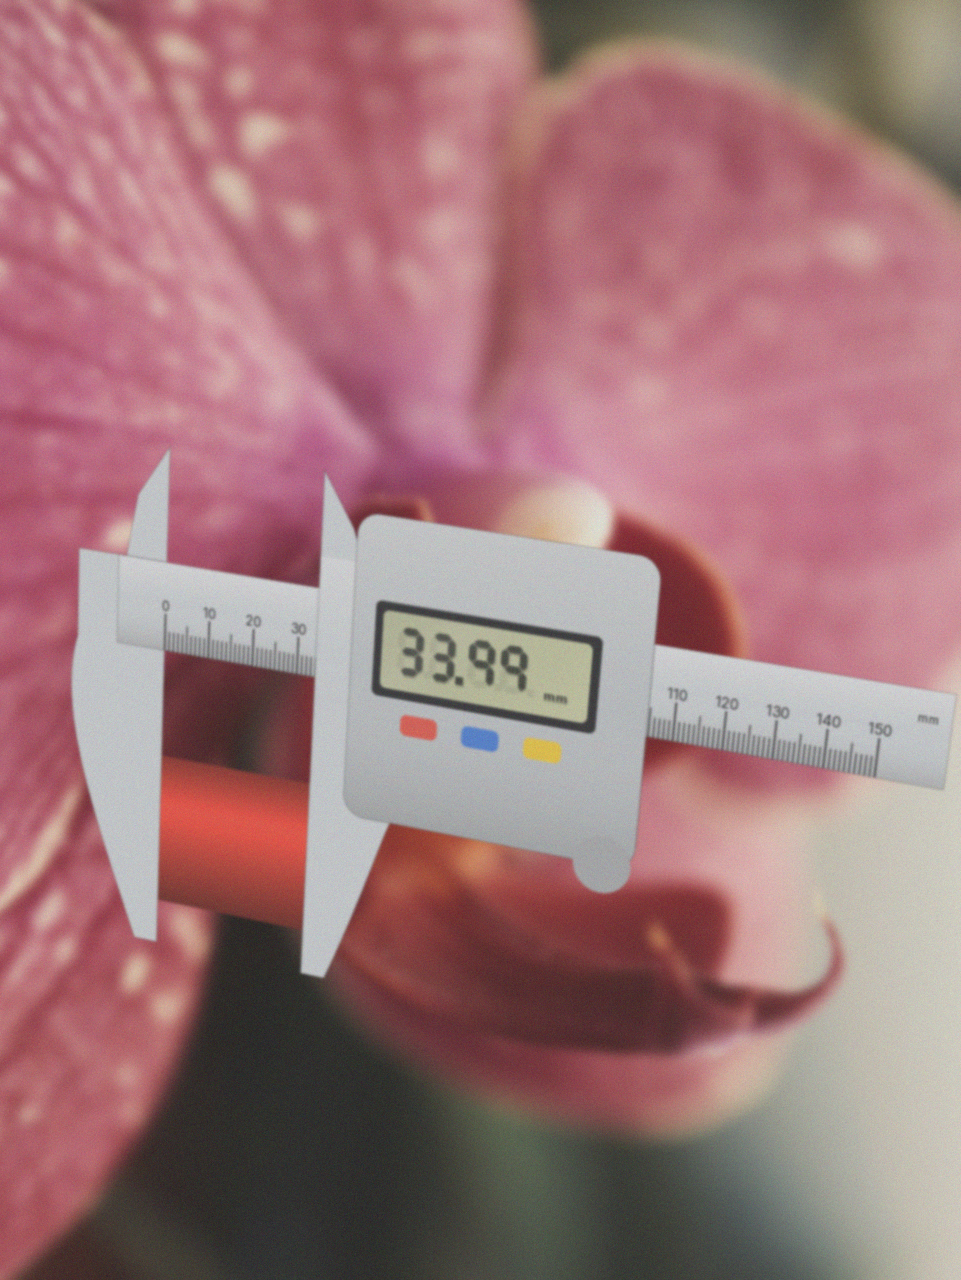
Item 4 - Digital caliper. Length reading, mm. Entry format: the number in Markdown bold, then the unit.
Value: **33.99** mm
